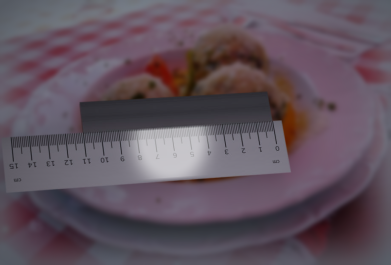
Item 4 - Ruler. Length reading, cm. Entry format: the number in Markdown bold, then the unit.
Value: **11** cm
